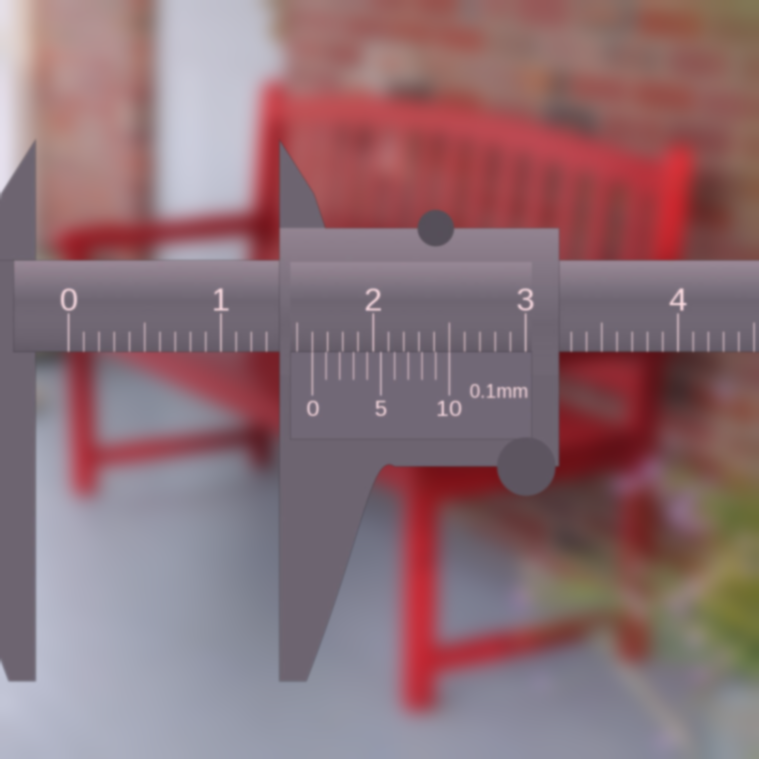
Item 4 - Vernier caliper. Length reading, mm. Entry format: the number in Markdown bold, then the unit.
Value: **16.0** mm
